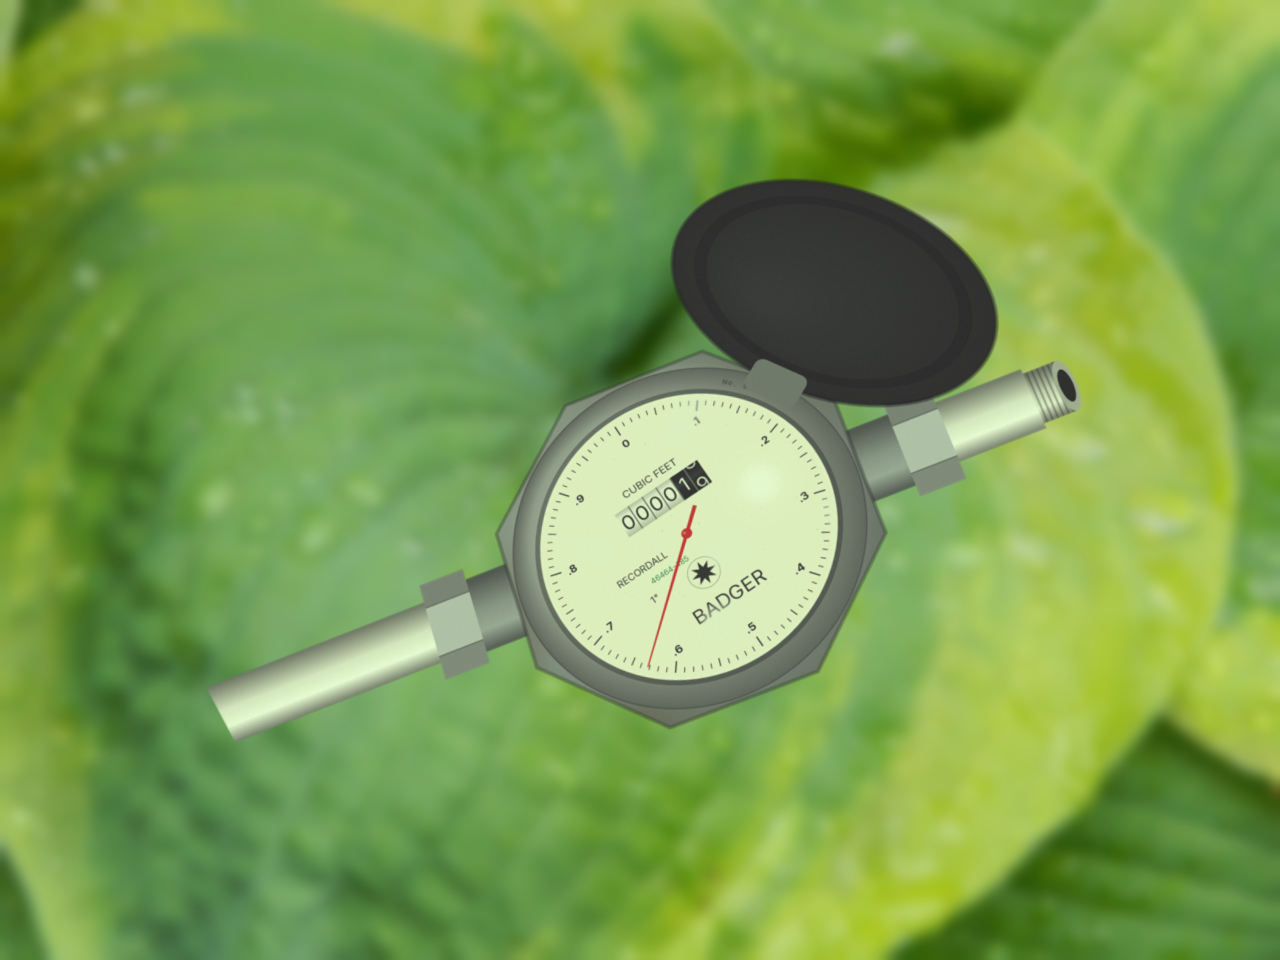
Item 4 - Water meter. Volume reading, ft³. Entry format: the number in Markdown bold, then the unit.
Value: **18.63** ft³
